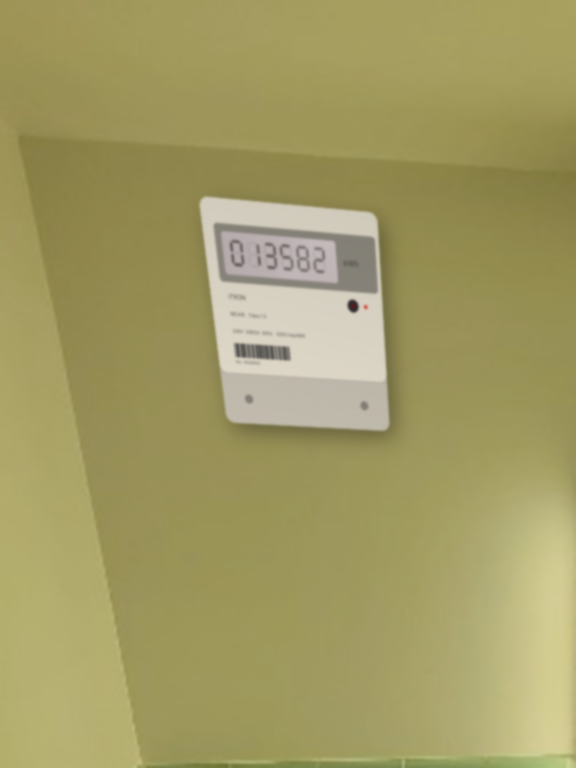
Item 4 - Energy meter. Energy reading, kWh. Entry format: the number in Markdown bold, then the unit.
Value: **13582** kWh
